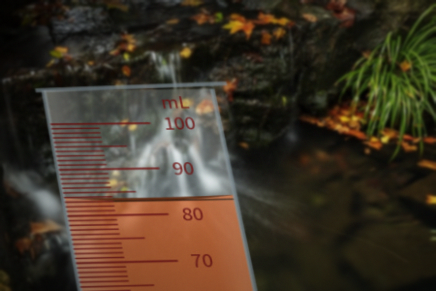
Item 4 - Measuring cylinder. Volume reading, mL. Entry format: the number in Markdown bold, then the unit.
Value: **83** mL
